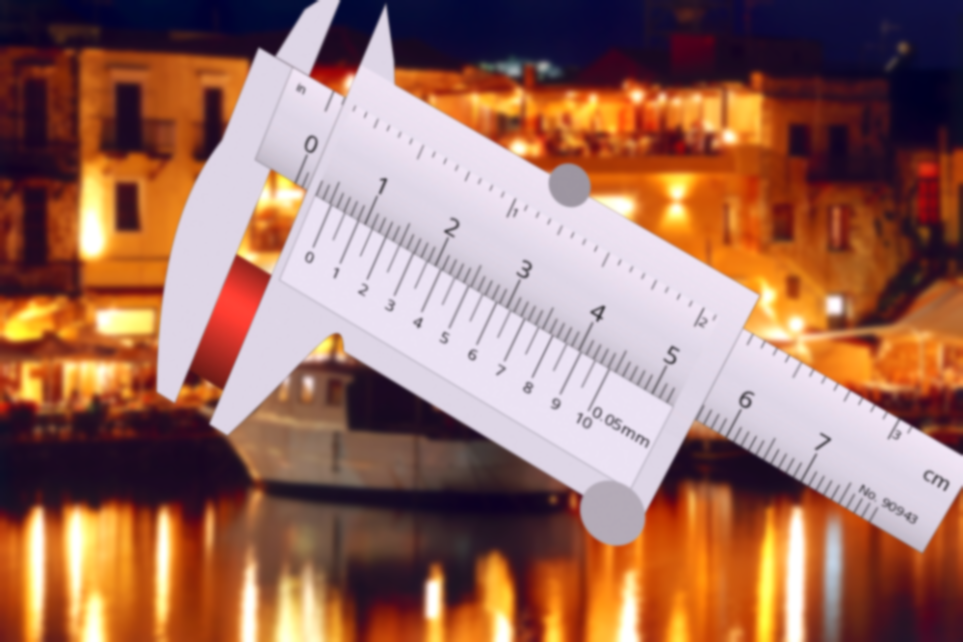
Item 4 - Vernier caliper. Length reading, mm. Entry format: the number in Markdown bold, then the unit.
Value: **5.2** mm
